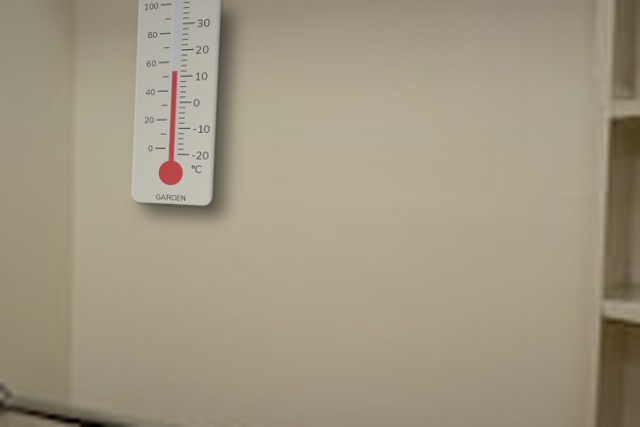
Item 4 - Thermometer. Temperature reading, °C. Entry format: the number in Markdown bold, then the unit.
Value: **12** °C
